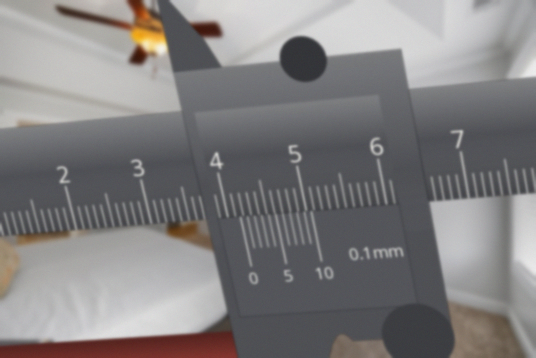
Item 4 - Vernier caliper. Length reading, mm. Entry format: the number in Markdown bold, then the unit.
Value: **41.6** mm
